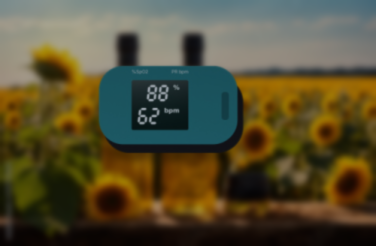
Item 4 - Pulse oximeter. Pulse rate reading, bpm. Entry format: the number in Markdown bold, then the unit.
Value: **62** bpm
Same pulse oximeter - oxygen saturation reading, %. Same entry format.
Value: **88** %
